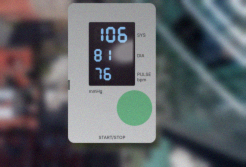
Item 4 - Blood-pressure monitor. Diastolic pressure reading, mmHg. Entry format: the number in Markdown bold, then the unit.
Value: **81** mmHg
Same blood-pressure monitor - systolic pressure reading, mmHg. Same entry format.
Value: **106** mmHg
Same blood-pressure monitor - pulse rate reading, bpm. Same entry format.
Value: **76** bpm
